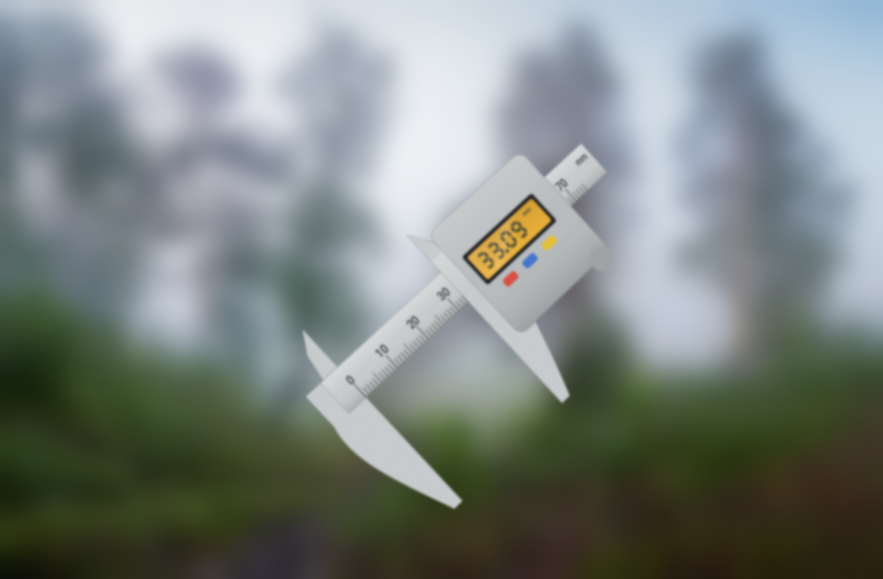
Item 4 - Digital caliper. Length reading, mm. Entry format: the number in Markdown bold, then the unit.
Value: **33.09** mm
